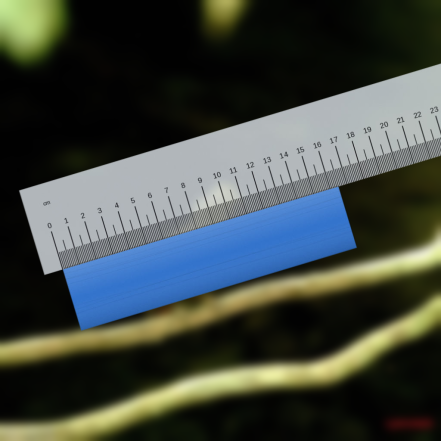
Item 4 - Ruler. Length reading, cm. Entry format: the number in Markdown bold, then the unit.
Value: **16.5** cm
